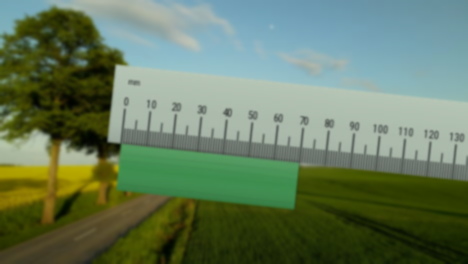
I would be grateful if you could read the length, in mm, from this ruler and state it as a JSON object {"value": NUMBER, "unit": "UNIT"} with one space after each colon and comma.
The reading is {"value": 70, "unit": "mm"}
